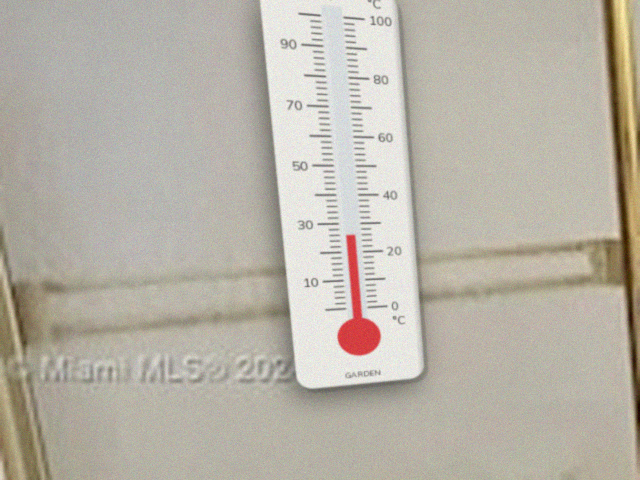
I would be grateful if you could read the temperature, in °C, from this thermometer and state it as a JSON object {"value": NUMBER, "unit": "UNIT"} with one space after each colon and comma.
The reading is {"value": 26, "unit": "°C"}
